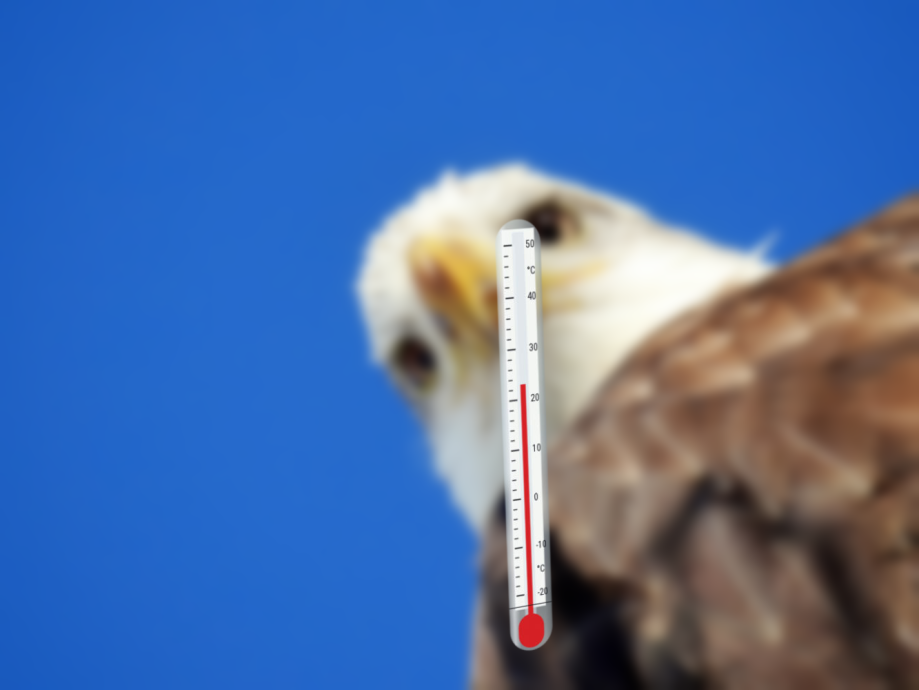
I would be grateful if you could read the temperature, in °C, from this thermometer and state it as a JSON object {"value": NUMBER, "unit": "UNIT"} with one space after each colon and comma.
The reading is {"value": 23, "unit": "°C"}
